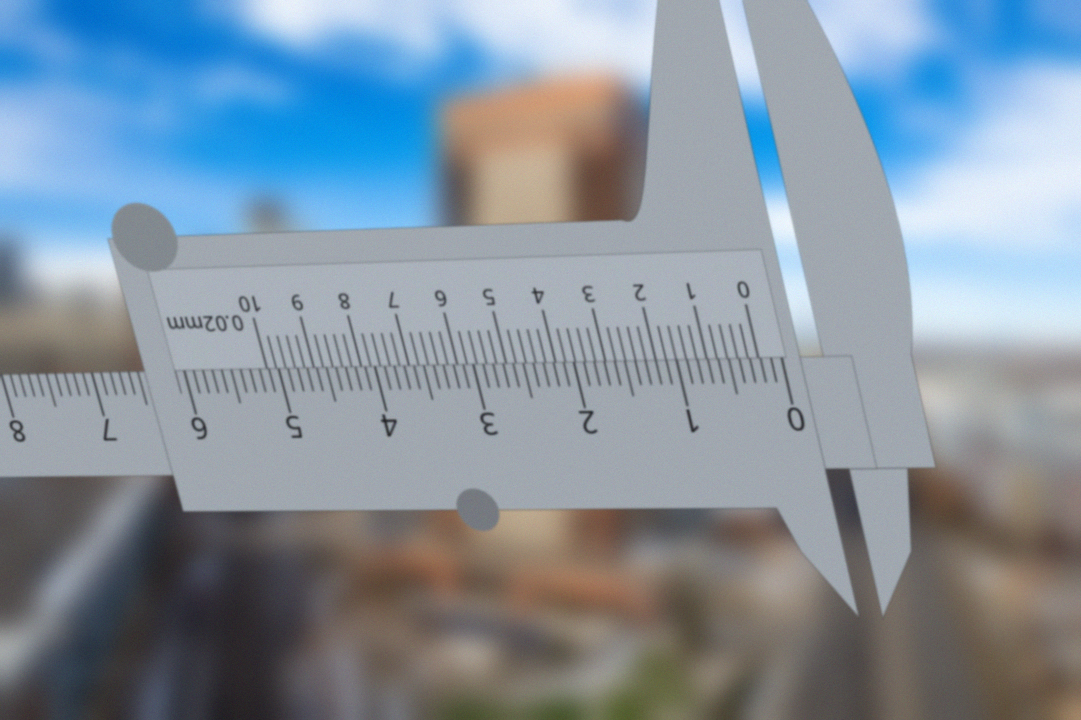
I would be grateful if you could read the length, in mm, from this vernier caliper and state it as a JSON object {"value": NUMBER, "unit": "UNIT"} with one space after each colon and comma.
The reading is {"value": 2.2, "unit": "mm"}
